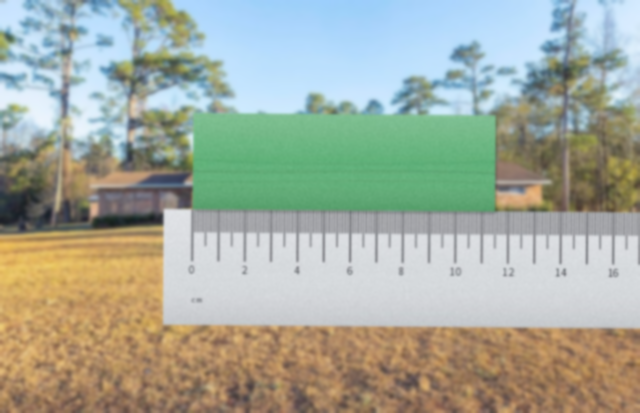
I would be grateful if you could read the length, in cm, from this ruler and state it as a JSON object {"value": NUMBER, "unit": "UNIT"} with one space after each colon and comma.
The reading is {"value": 11.5, "unit": "cm"}
